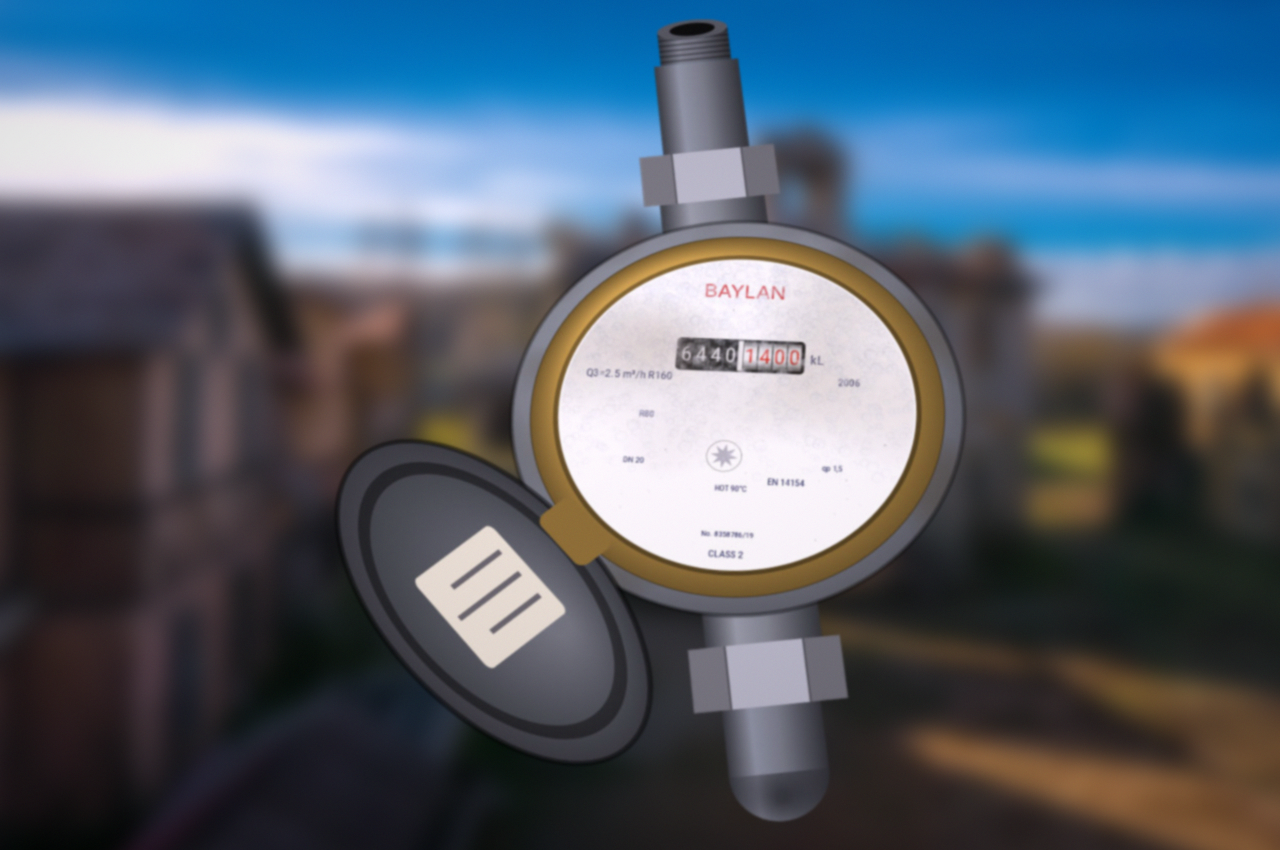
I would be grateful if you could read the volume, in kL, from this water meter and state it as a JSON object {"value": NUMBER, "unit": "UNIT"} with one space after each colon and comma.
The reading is {"value": 6440.1400, "unit": "kL"}
